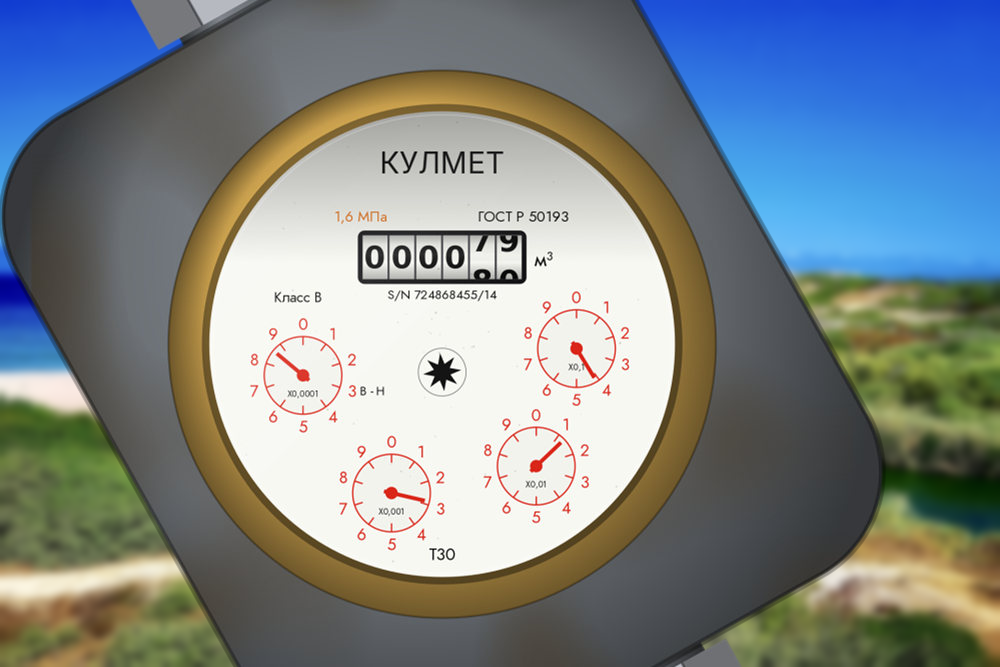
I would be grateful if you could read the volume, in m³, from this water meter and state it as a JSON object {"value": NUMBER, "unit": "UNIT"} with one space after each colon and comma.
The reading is {"value": 79.4128, "unit": "m³"}
